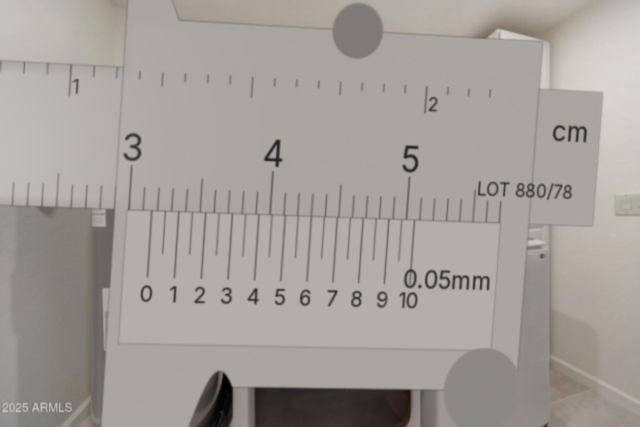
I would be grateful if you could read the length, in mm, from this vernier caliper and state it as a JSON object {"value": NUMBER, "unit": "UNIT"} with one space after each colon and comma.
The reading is {"value": 31.6, "unit": "mm"}
